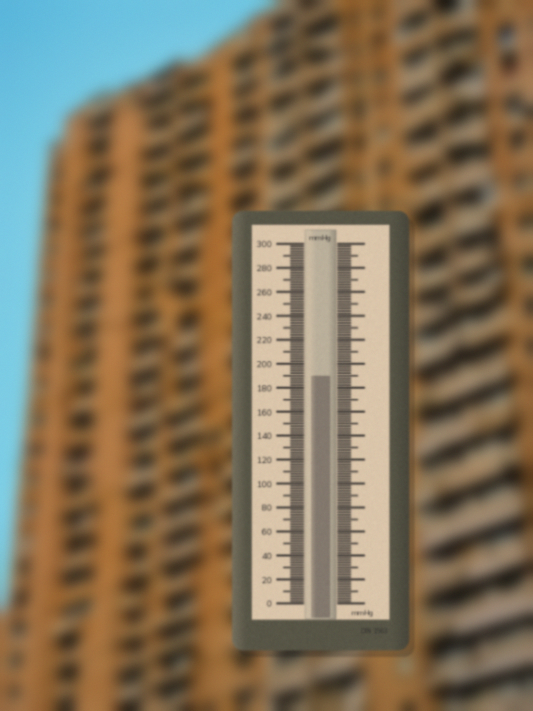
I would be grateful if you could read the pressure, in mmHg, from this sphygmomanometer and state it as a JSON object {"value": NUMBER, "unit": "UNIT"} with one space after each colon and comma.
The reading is {"value": 190, "unit": "mmHg"}
